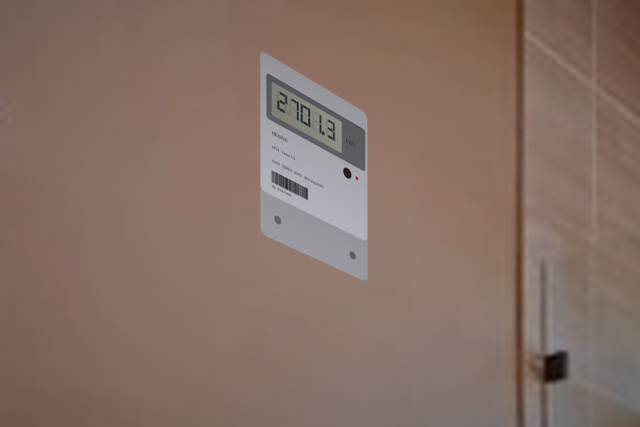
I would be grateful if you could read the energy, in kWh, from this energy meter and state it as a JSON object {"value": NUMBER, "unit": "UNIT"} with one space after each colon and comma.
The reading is {"value": 2701.3, "unit": "kWh"}
